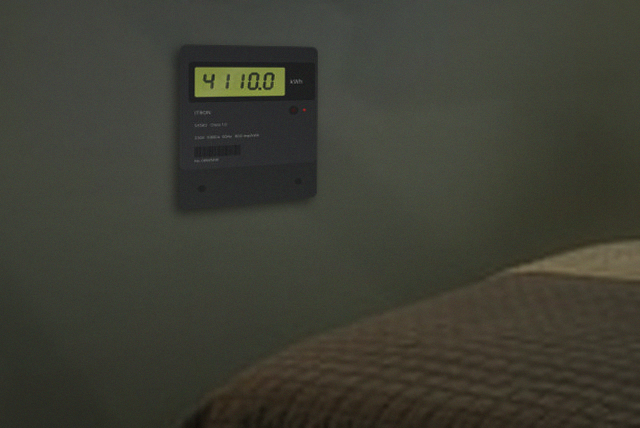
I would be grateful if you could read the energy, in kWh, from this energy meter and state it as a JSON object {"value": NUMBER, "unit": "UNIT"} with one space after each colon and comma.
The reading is {"value": 4110.0, "unit": "kWh"}
